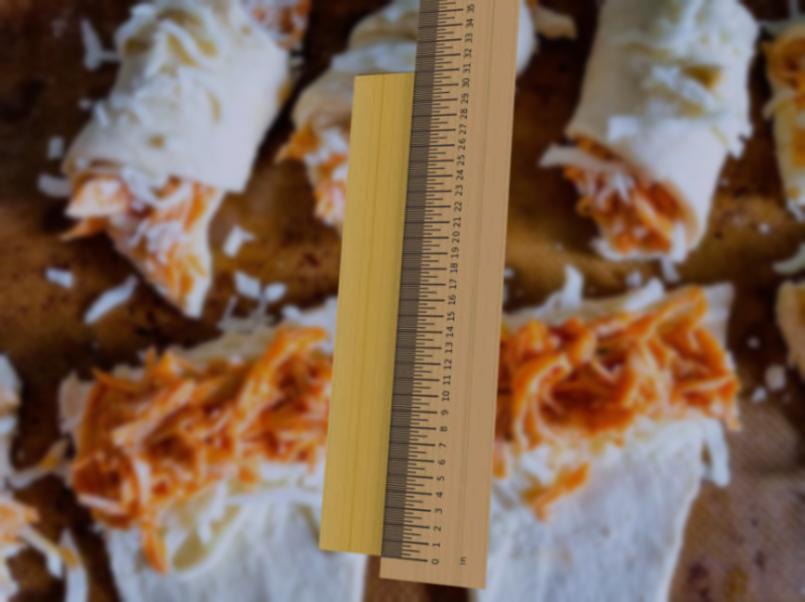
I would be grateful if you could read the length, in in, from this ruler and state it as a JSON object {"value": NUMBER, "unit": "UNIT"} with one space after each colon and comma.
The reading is {"value": 31, "unit": "in"}
